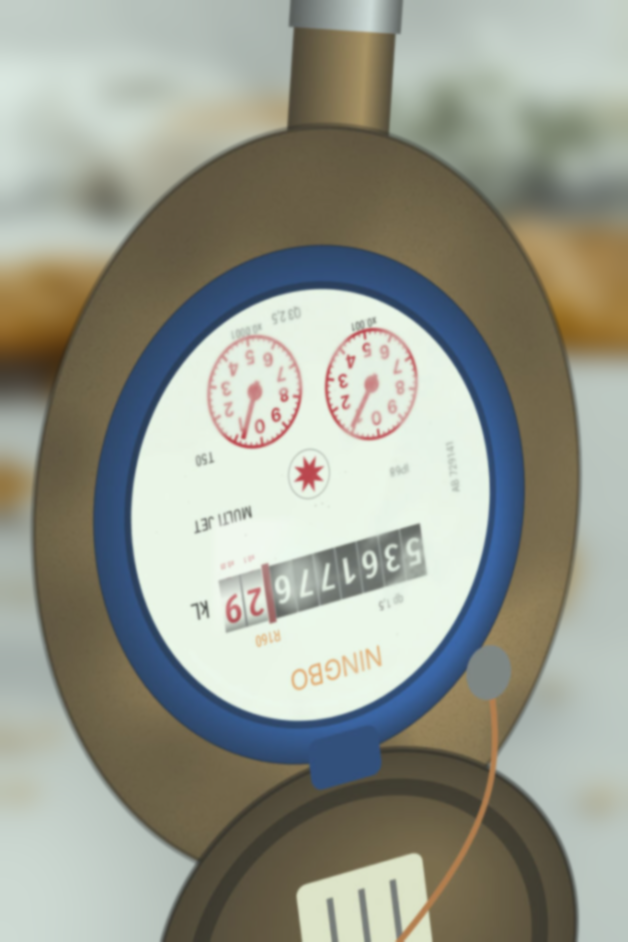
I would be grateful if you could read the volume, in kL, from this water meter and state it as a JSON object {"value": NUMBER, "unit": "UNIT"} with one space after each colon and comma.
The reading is {"value": 5361776.2910, "unit": "kL"}
